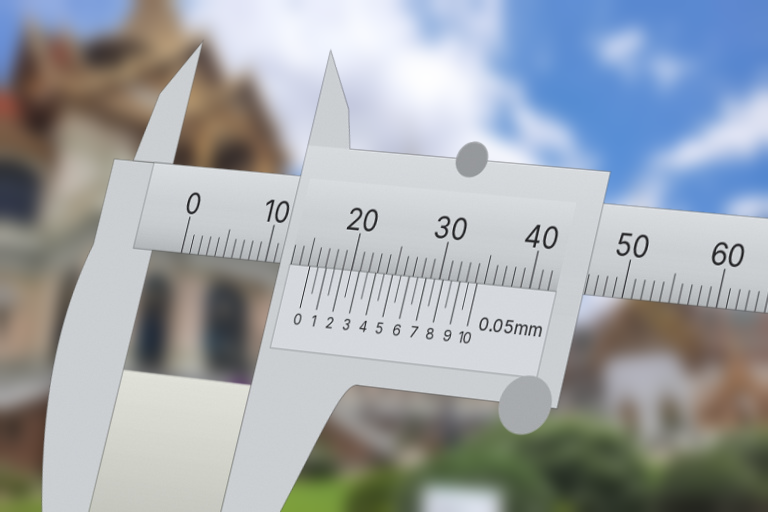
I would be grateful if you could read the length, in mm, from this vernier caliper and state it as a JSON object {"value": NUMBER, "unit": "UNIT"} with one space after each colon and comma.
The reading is {"value": 15.2, "unit": "mm"}
